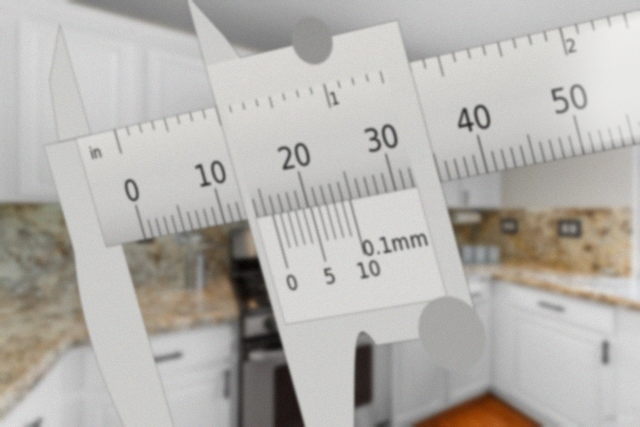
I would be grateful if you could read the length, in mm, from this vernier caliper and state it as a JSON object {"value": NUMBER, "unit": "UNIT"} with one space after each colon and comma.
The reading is {"value": 15.8, "unit": "mm"}
